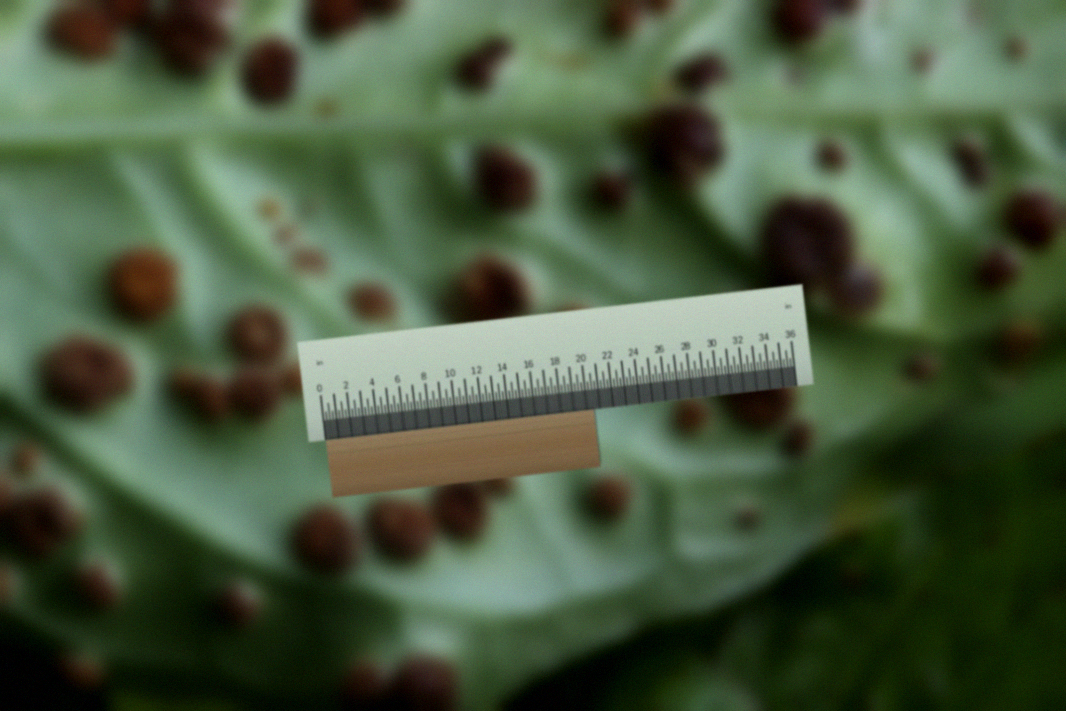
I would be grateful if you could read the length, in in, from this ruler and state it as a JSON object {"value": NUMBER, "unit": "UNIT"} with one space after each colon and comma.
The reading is {"value": 20.5, "unit": "in"}
